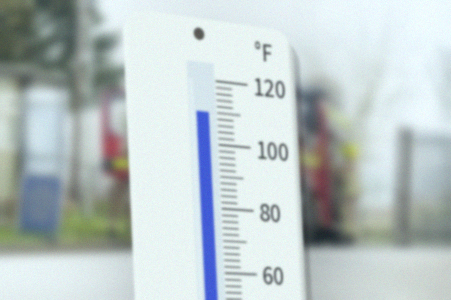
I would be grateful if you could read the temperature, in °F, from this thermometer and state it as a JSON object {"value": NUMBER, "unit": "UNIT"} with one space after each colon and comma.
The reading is {"value": 110, "unit": "°F"}
